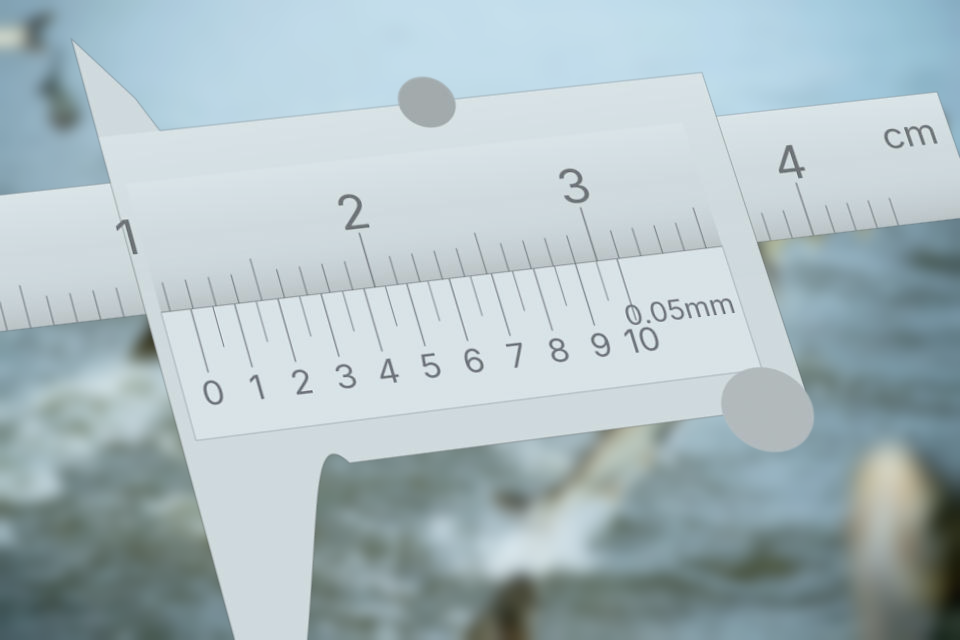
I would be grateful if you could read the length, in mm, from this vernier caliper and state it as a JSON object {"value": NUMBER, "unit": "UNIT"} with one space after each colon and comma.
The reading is {"value": 11.9, "unit": "mm"}
